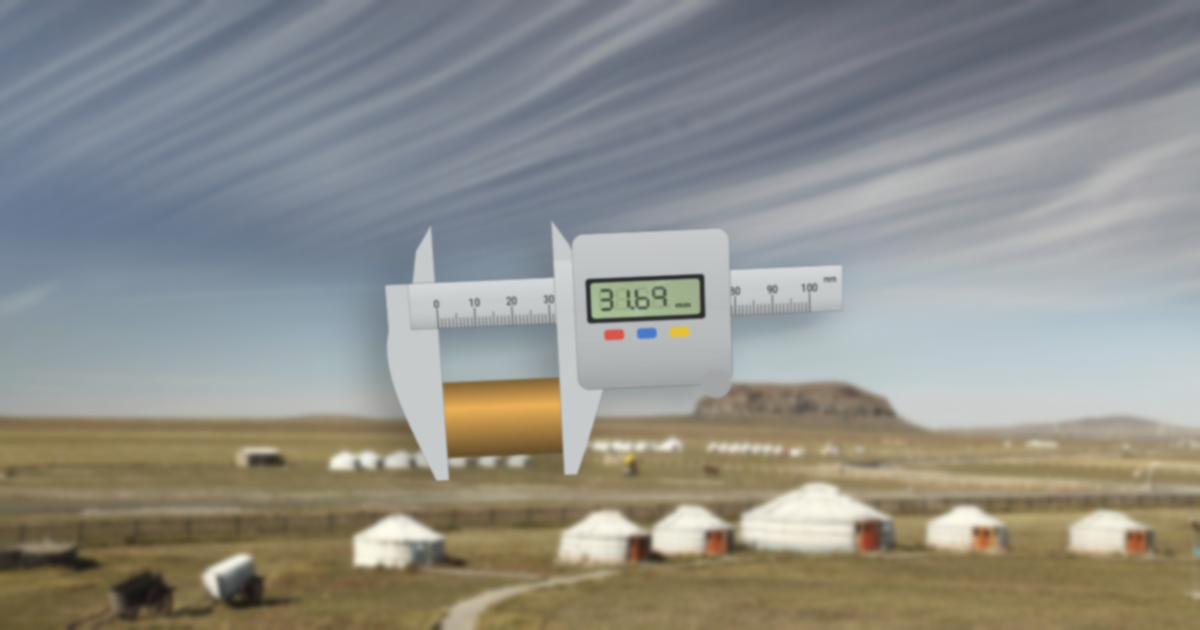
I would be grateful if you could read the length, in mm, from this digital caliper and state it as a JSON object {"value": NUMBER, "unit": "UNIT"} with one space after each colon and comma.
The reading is {"value": 31.69, "unit": "mm"}
